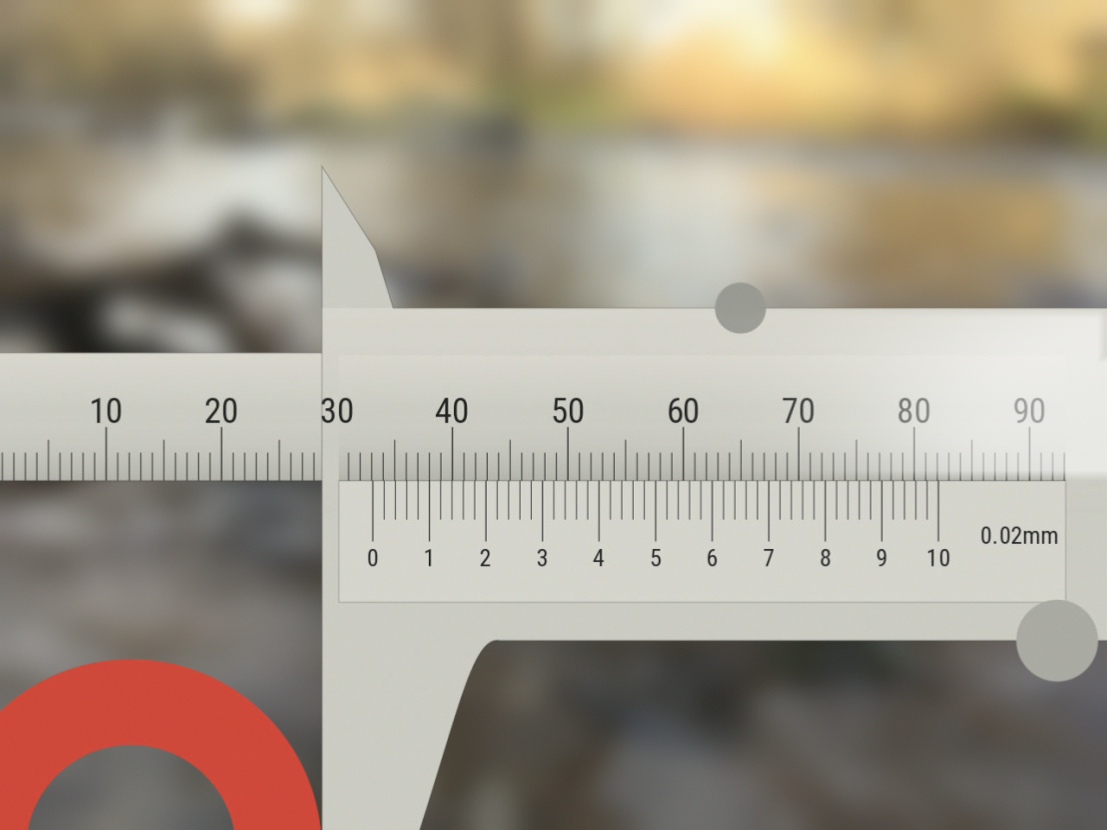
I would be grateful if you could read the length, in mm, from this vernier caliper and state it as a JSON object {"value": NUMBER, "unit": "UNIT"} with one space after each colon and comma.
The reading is {"value": 33.1, "unit": "mm"}
